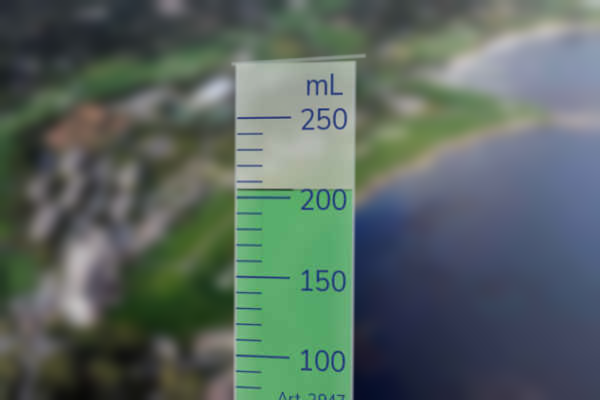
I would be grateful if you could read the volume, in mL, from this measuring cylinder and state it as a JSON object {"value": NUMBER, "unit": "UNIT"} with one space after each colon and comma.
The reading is {"value": 205, "unit": "mL"}
